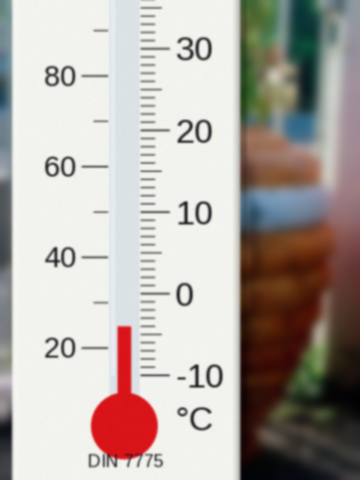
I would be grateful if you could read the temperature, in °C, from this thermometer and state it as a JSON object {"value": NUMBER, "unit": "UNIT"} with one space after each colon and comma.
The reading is {"value": -4, "unit": "°C"}
